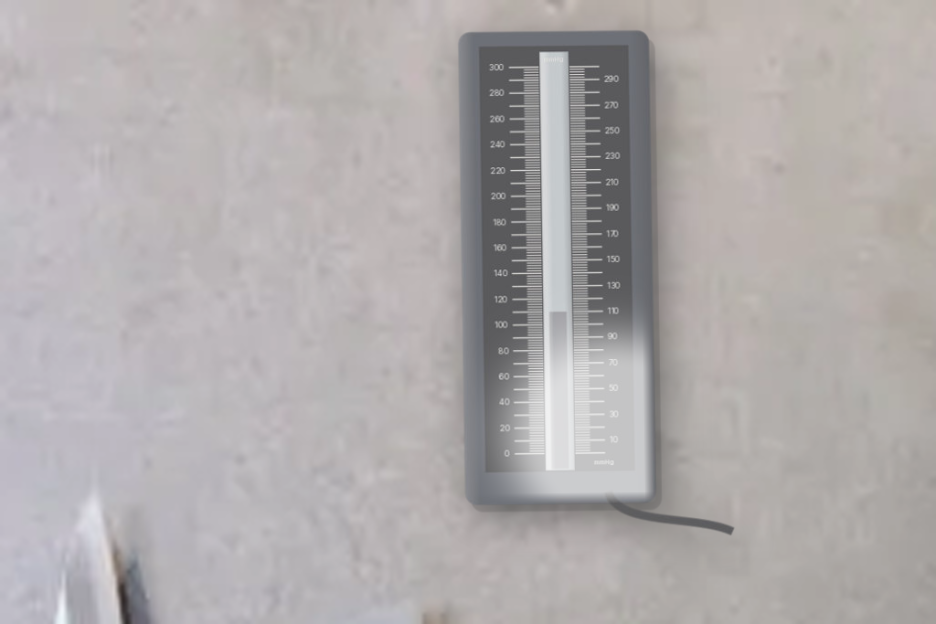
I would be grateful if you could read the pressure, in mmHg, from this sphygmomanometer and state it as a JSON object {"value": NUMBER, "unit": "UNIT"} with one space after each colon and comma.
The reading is {"value": 110, "unit": "mmHg"}
